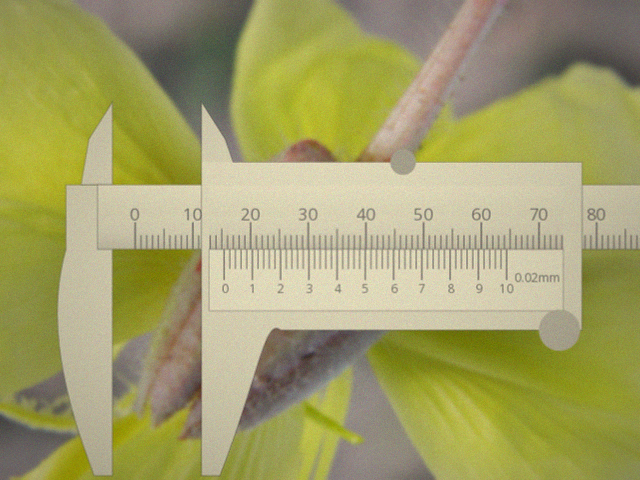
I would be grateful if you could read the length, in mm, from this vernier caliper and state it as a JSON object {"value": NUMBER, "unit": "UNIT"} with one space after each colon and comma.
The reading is {"value": 15.4, "unit": "mm"}
